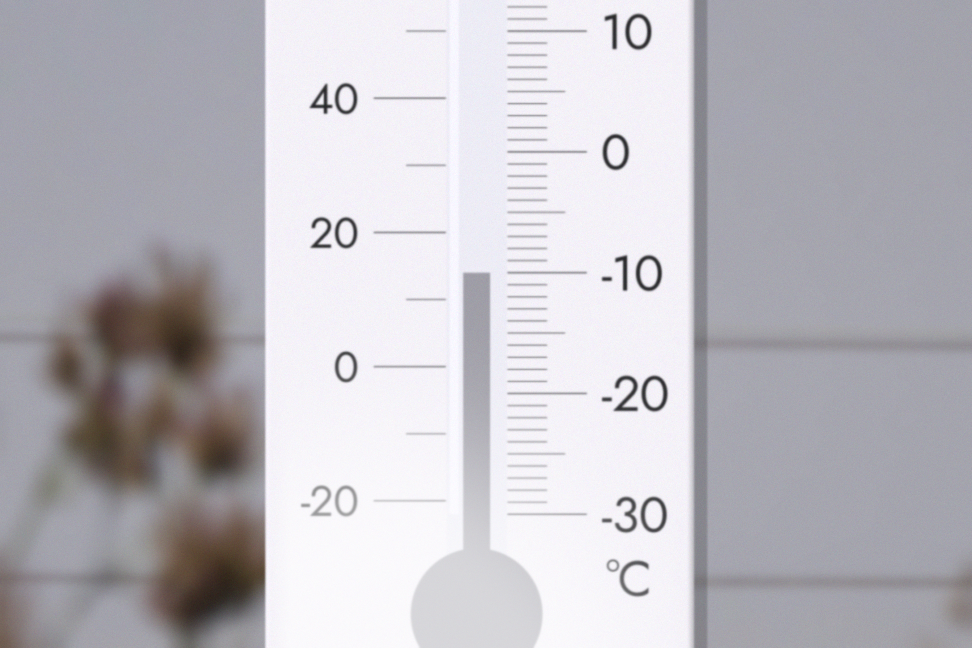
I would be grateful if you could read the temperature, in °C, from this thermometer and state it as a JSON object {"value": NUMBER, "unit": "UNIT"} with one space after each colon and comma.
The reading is {"value": -10, "unit": "°C"}
